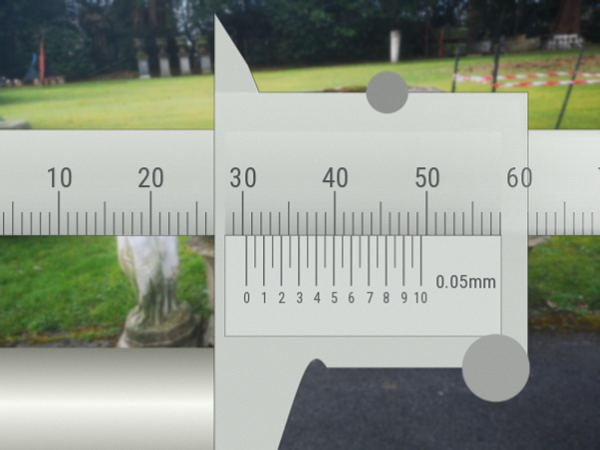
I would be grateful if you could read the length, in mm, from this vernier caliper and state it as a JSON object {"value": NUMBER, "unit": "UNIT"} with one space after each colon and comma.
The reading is {"value": 30.4, "unit": "mm"}
